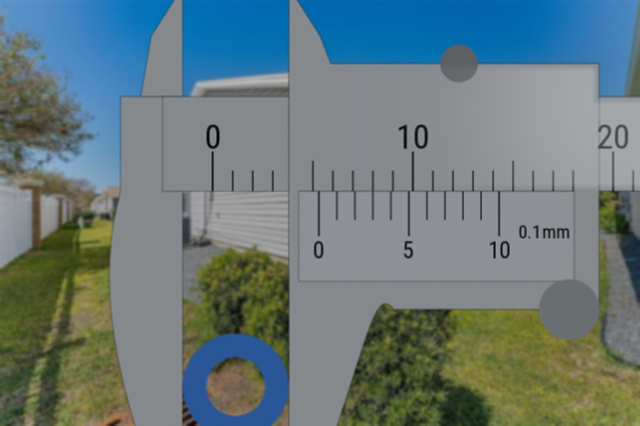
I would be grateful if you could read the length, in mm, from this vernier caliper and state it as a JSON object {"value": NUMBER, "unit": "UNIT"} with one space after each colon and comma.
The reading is {"value": 5.3, "unit": "mm"}
